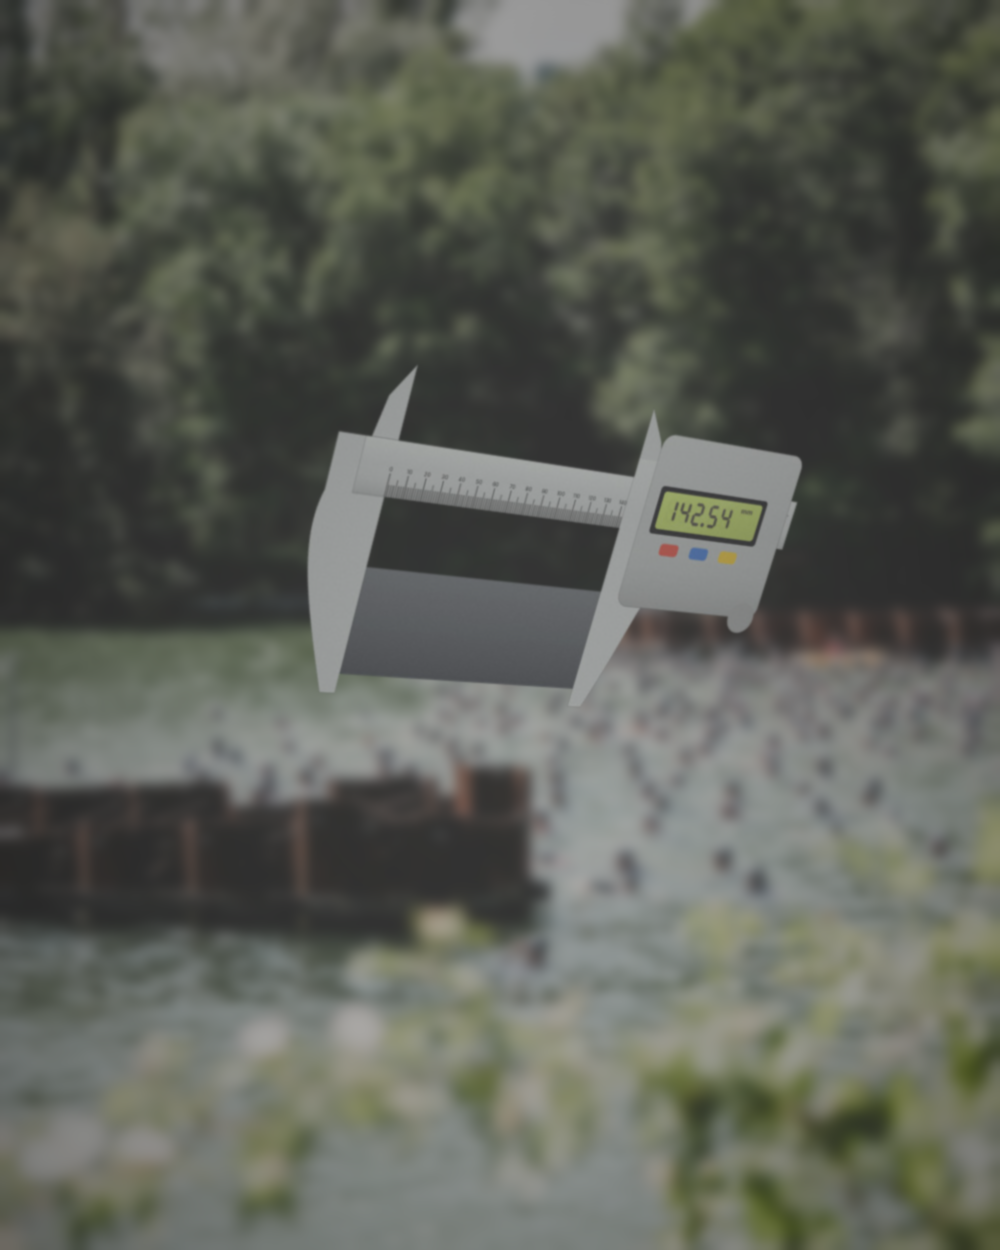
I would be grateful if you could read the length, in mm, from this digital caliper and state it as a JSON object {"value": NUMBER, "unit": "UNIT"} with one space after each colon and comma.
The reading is {"value": 142.54, "unit": "mm"}
